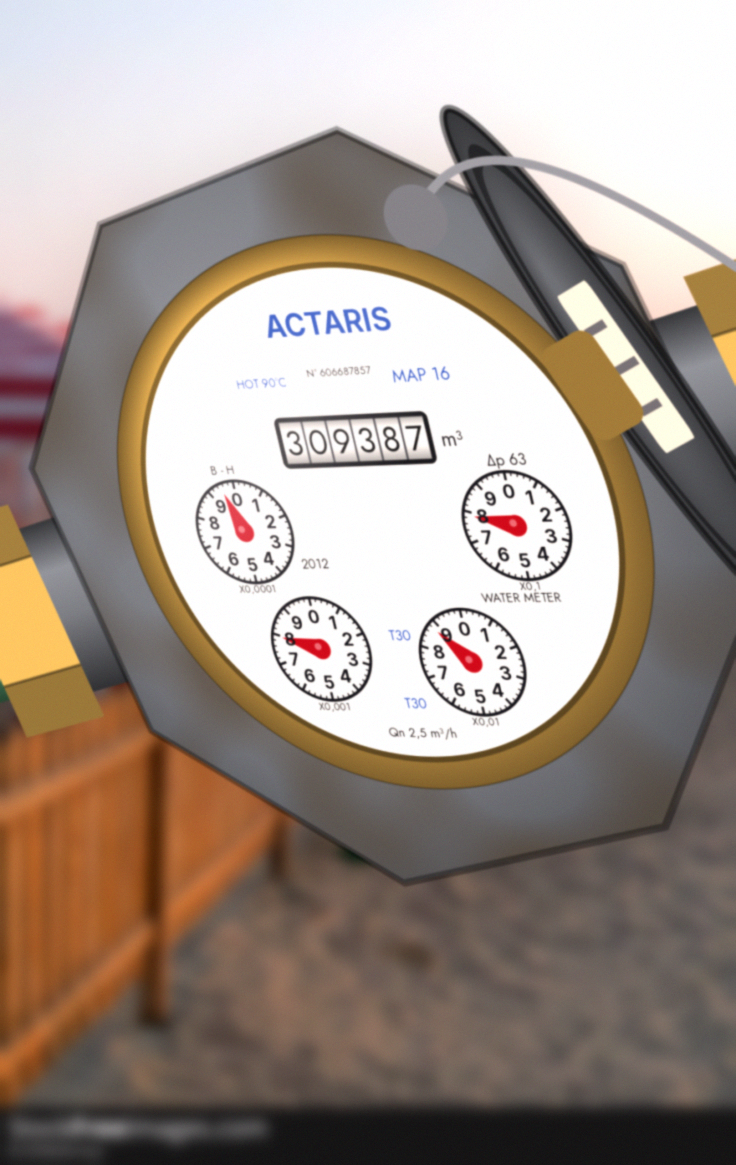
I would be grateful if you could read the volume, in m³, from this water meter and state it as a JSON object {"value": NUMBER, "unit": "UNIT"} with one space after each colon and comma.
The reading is {"value": 309387.7879, "unit": "m³"}
